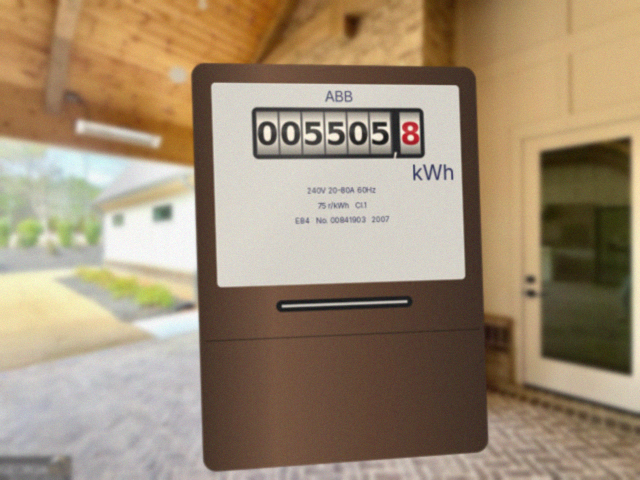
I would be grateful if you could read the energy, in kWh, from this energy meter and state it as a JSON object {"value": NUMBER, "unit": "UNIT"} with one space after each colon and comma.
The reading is {"value": 5505.8, "unit": "kWh"}
